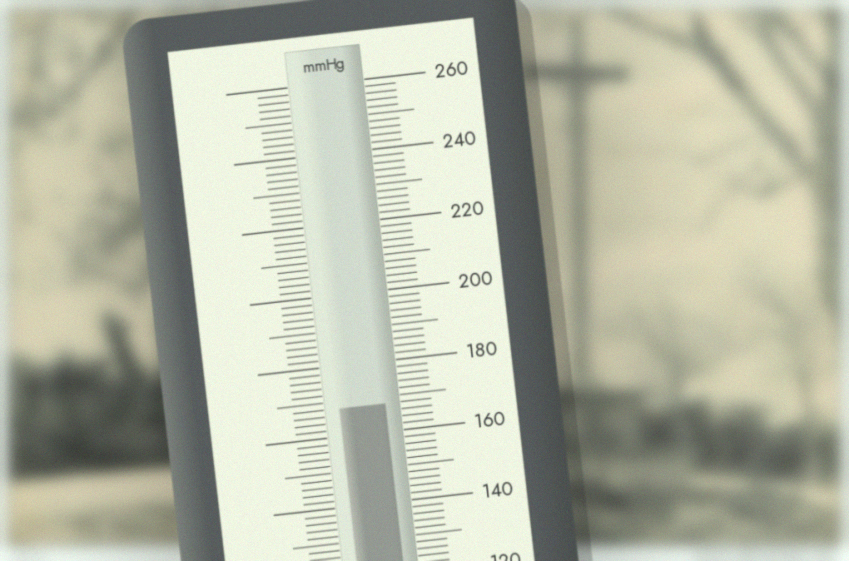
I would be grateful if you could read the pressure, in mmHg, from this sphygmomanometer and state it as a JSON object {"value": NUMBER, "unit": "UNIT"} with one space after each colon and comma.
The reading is {"value": 168, "unit": "mmHg"}
